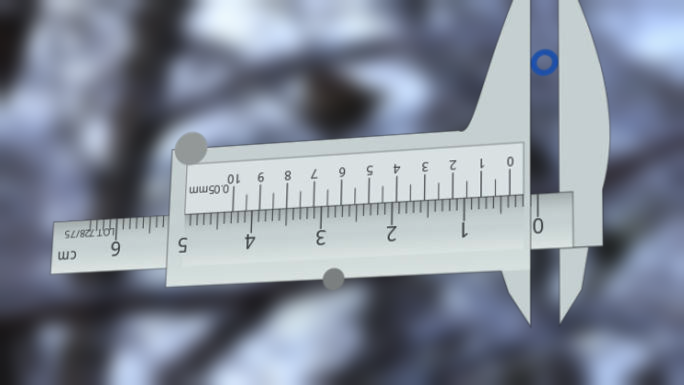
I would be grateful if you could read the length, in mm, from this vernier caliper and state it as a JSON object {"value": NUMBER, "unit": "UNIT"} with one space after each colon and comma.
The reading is {"value": 3.8, "unit": "mm"}
